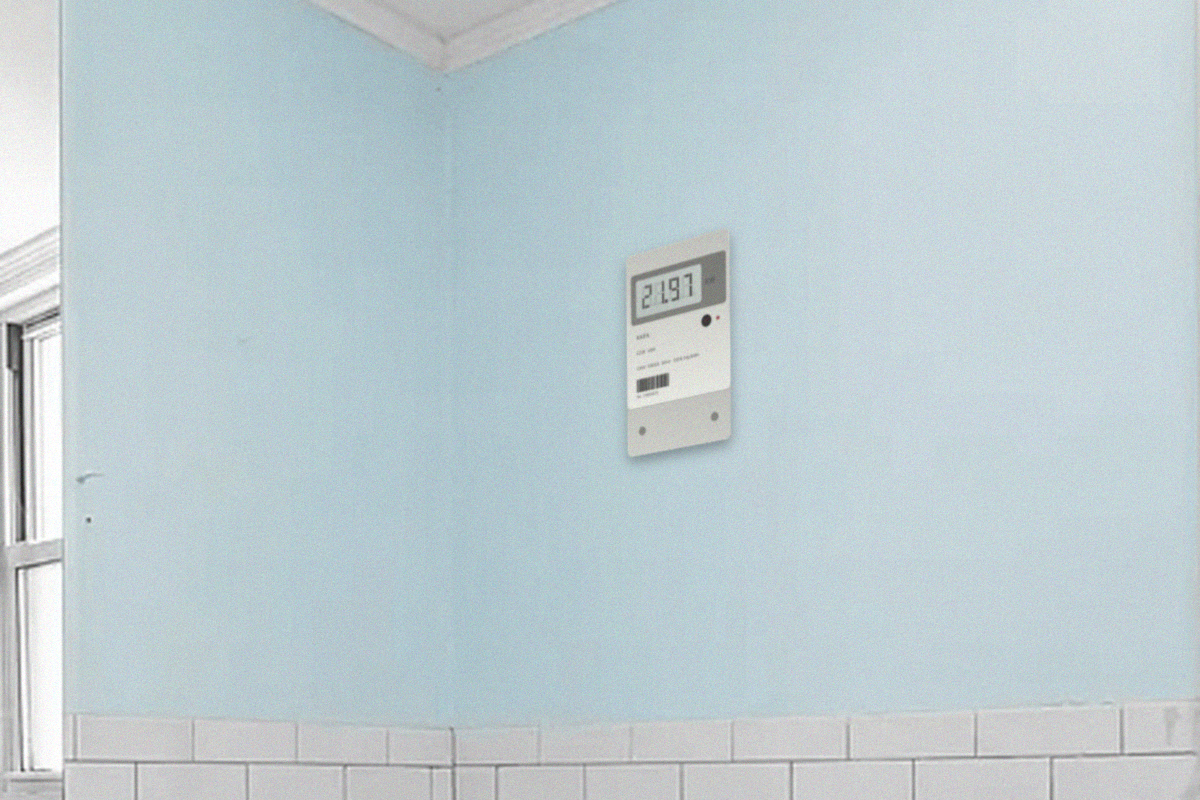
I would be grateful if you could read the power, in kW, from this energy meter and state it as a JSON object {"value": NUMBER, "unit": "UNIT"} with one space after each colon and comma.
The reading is {"value": 21.97, "unit": "kW"}
